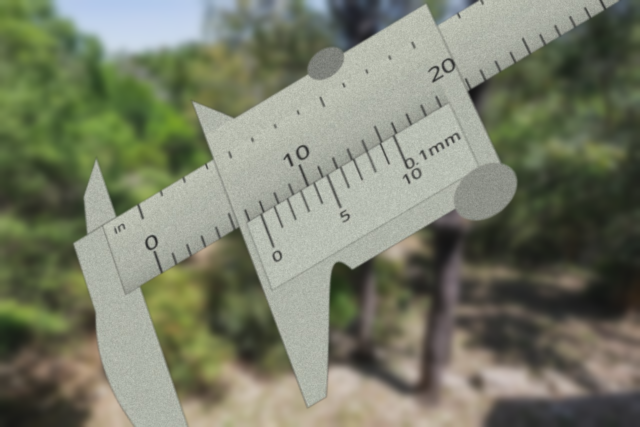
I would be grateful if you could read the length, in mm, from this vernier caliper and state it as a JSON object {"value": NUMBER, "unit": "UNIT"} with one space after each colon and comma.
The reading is {"value": 6.8, "unit": "mm"}
